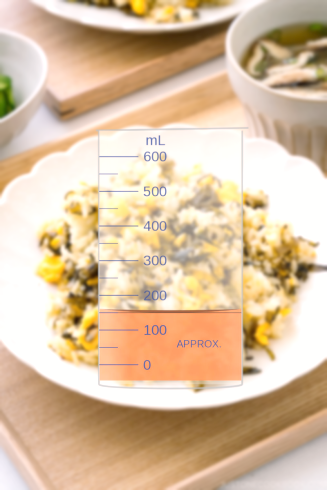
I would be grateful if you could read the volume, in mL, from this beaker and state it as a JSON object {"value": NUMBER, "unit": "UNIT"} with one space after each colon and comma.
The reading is {"value": 150, "unit": "mL"}
